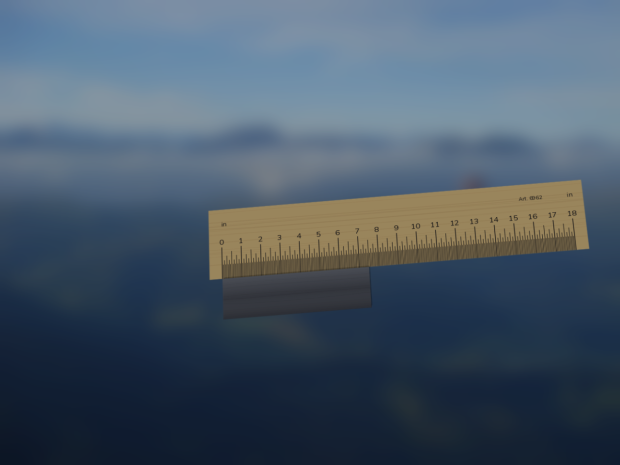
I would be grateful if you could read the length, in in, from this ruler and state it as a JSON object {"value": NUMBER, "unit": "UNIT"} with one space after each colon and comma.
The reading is {"value": 7.5, "unit": "in"}
